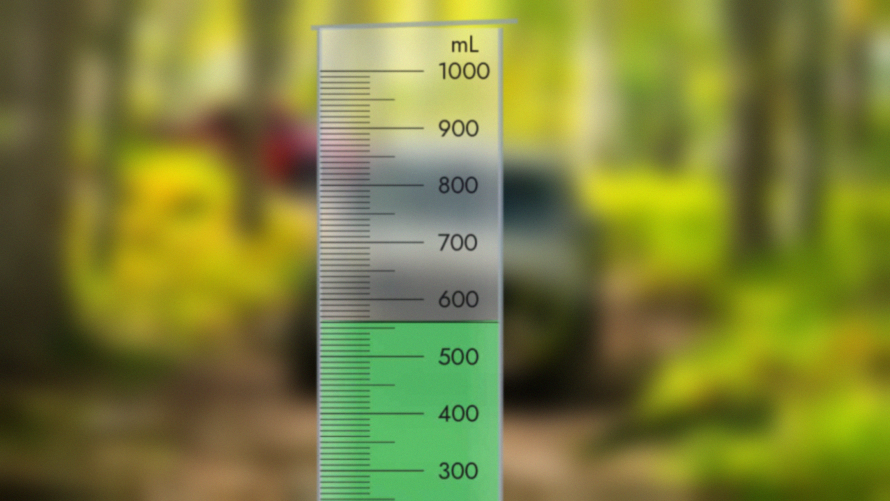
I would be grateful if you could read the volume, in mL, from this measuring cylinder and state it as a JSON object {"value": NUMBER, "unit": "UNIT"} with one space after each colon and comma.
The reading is {"value": 560, "unit": "mL"}
